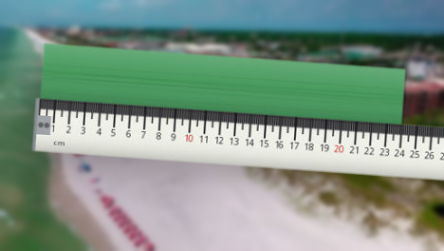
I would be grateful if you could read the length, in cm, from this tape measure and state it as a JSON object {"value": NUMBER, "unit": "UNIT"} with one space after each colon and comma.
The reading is {"value": 24, "unit": "cm"}
